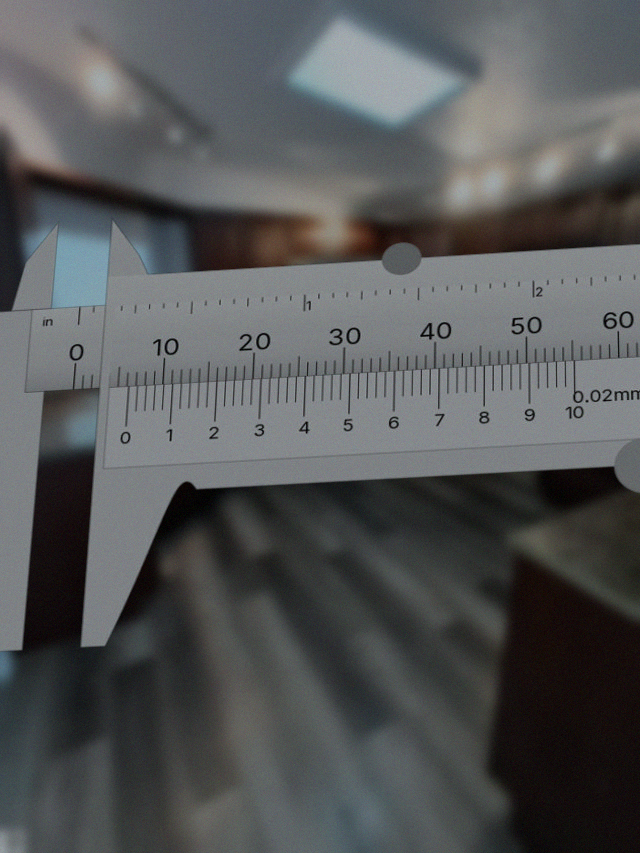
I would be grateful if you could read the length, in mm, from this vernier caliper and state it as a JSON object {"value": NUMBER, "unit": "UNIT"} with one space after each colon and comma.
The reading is {"value": 6.2, "unit": "mm"}
